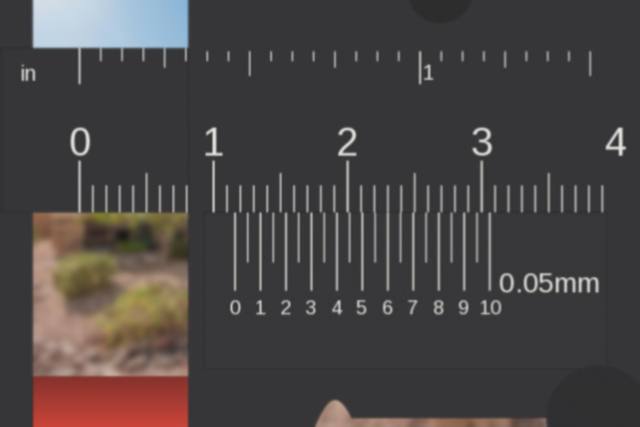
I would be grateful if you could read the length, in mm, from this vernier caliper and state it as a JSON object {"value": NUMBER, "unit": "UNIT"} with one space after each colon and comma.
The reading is {"value": 11.6, "unit": "mm"}
